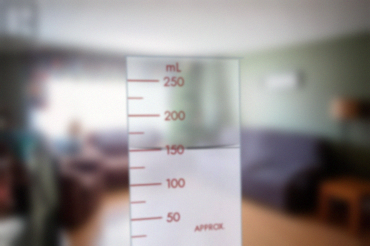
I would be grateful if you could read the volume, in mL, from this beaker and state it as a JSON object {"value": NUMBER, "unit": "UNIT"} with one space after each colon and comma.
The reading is {"value": 150, "unit": "mL"}
